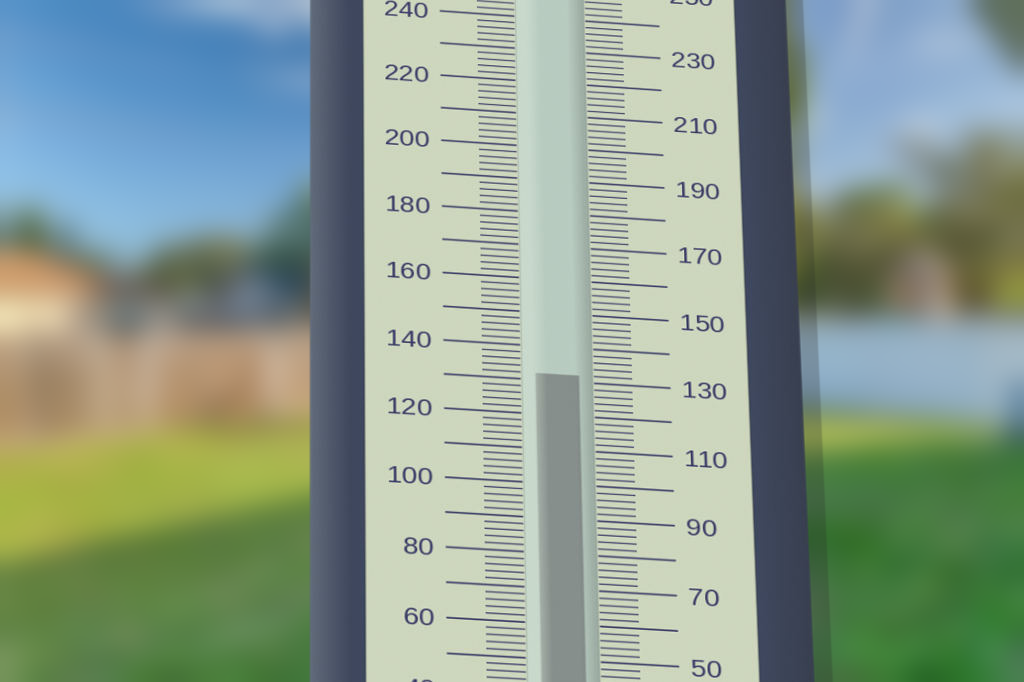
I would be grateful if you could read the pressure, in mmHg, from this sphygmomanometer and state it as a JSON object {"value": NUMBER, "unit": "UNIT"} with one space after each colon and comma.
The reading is {"value": 132, "unit": "mmHg"}
